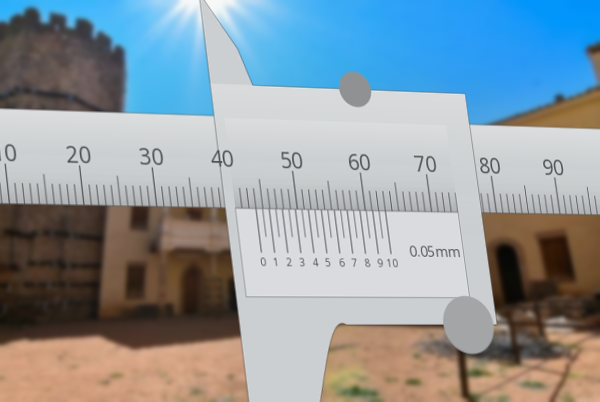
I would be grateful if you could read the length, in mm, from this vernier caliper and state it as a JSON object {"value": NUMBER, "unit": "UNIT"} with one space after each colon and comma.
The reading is {"value": 44.0, "unit": "mm"}
